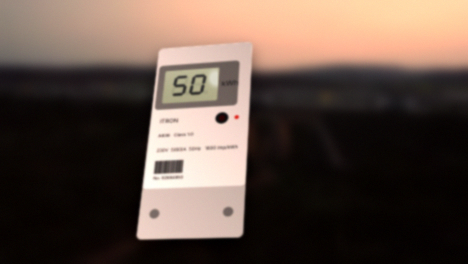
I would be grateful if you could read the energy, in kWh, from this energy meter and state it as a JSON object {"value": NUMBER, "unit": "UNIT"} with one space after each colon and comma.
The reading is {"value": 50, "unit": "kWh"}
